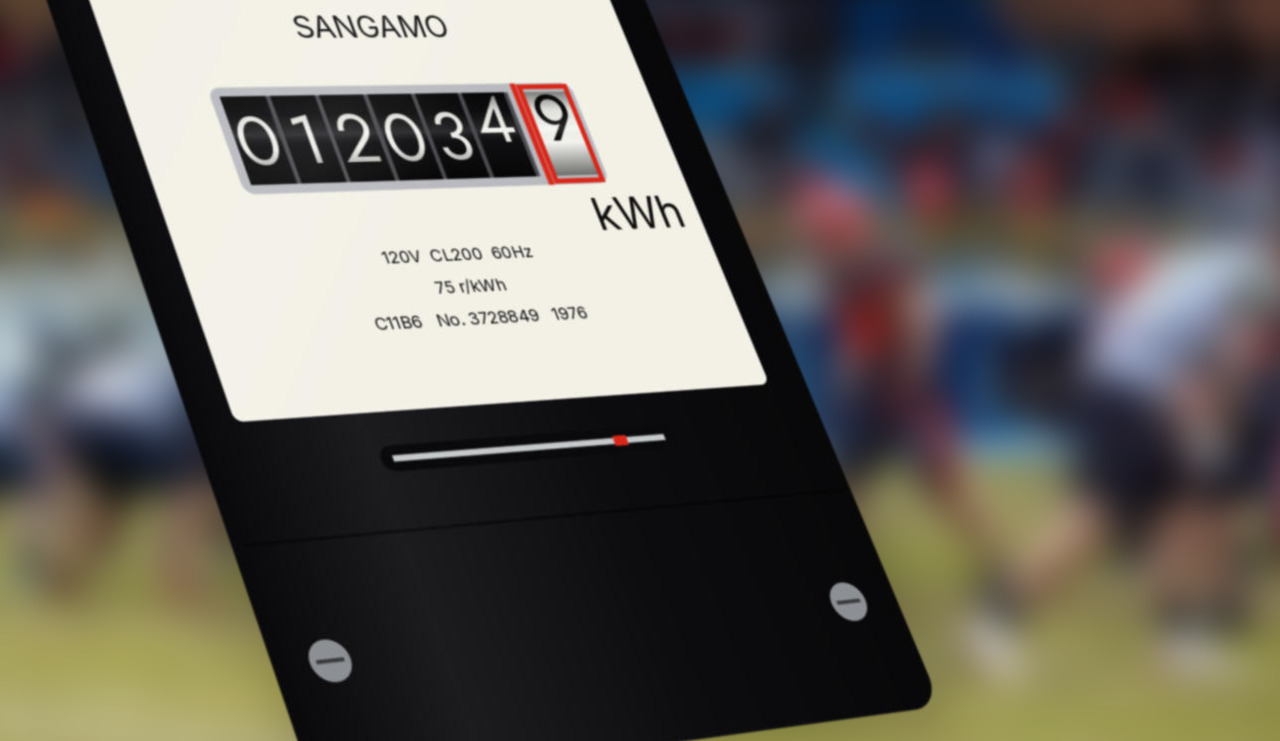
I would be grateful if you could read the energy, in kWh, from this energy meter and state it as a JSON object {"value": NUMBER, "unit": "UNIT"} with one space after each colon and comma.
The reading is {"value": 12034.9, "unit": "kWh"}
